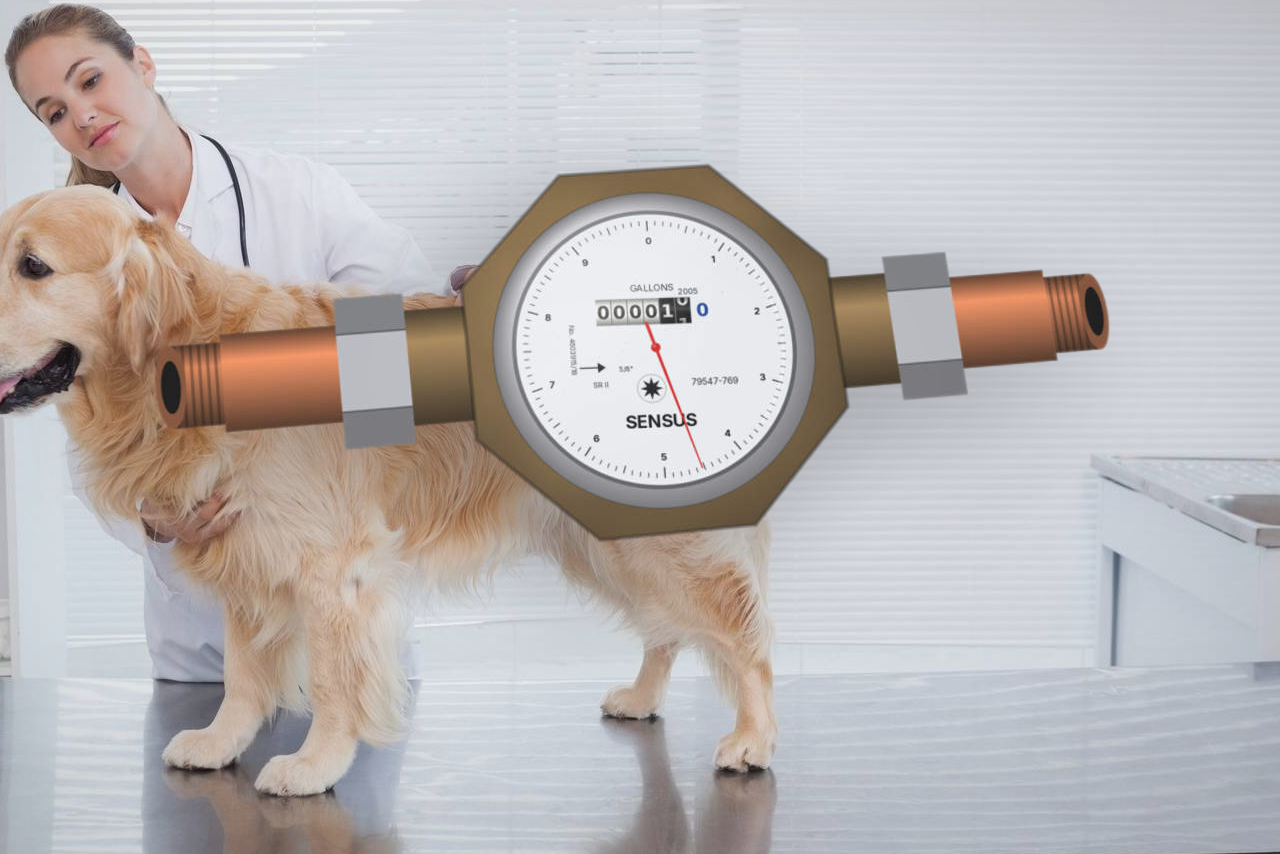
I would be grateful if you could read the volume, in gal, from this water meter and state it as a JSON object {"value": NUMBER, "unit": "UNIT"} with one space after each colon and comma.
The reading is {"value": 104.5, "unit": "gal"}
